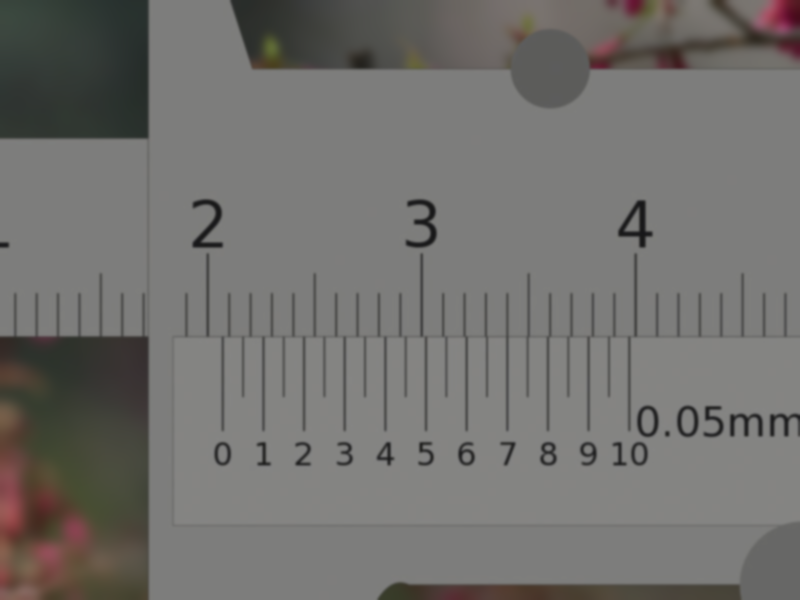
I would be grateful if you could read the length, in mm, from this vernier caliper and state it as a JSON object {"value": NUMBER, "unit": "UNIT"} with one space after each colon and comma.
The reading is {"value": 20.7, "unit": "mm"}
